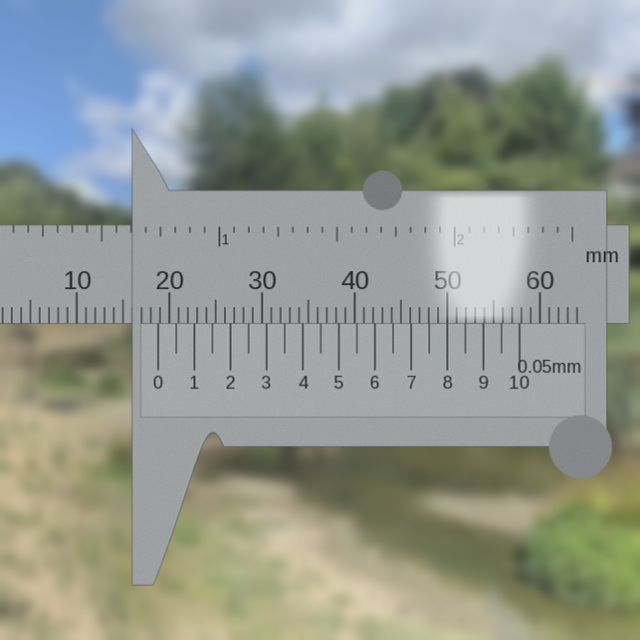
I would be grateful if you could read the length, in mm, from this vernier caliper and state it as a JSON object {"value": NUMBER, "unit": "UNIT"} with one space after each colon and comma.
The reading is {"value": 18.8, "unit": "mm"}
